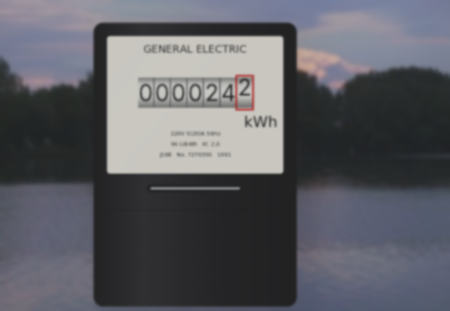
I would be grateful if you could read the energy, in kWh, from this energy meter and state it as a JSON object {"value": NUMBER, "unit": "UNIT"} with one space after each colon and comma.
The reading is {"value": 24.2, "unit": "kWh"}
